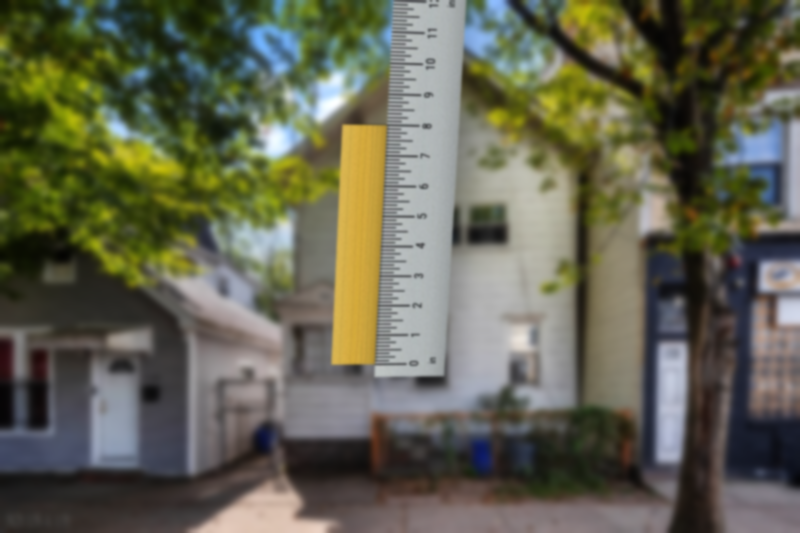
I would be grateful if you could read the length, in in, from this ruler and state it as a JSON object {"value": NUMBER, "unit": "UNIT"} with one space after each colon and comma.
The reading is {"value": 8, "unit": "in"}
